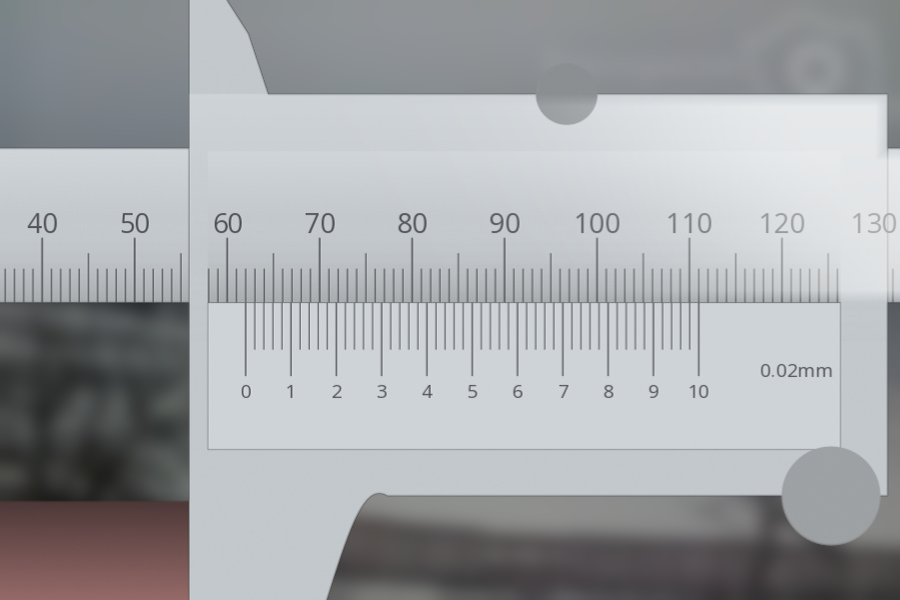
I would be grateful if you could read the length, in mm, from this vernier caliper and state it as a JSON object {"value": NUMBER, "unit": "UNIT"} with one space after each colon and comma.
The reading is {"value": 62.0, "unit": "mm"}
